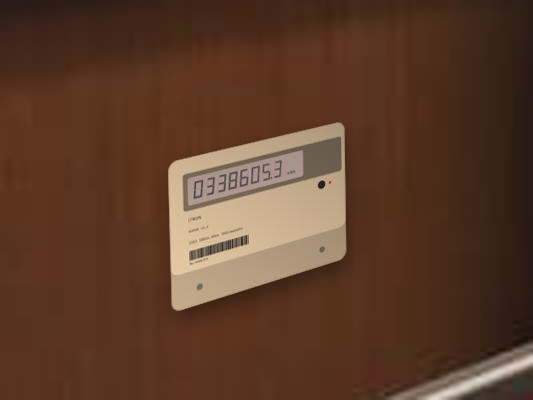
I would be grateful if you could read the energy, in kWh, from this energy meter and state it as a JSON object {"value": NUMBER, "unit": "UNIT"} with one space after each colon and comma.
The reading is {"value": 338605.3, "unit": "kWh"}
